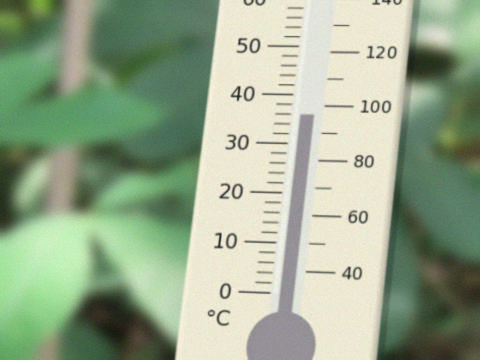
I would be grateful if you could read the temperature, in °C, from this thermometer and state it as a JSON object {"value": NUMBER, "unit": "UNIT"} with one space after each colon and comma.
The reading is {"value": 36, "unit": "°C"}
